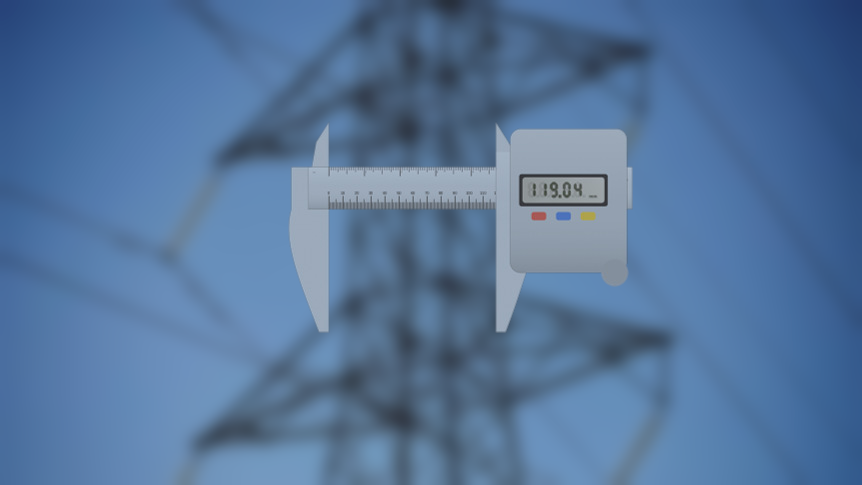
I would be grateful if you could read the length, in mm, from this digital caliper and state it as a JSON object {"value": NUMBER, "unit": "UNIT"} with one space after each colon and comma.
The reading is {"value": 119.04, "unit": "mm"}
